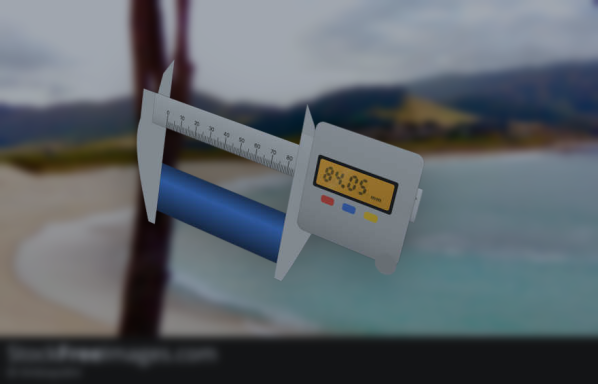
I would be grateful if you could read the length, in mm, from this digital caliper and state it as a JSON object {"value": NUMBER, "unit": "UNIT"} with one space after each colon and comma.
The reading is {"value": 84.05, "unit": "mm"}
